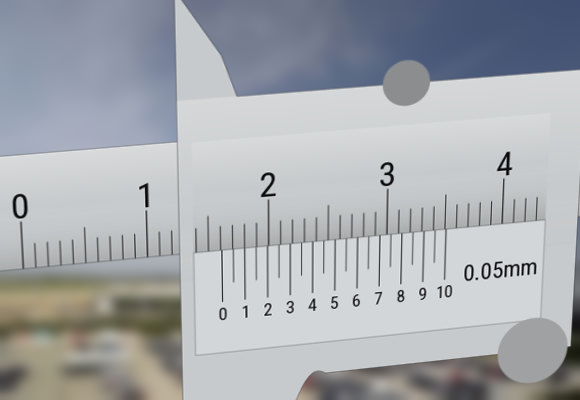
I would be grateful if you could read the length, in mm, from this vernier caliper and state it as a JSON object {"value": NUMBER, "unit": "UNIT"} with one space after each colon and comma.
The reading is {"value": 16.1, "unit": "mm"}
